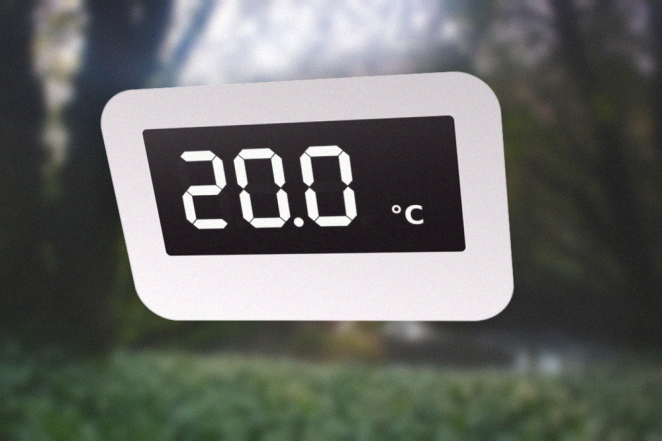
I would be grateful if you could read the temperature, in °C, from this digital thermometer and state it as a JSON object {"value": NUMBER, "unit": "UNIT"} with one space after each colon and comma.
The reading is {"value": 20.0, "unit": "°C"}
